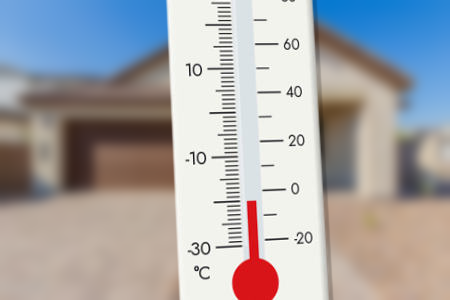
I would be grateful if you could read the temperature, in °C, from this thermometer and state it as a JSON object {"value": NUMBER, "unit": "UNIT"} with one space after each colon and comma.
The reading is {"value": -20, "unit": "°C"}
